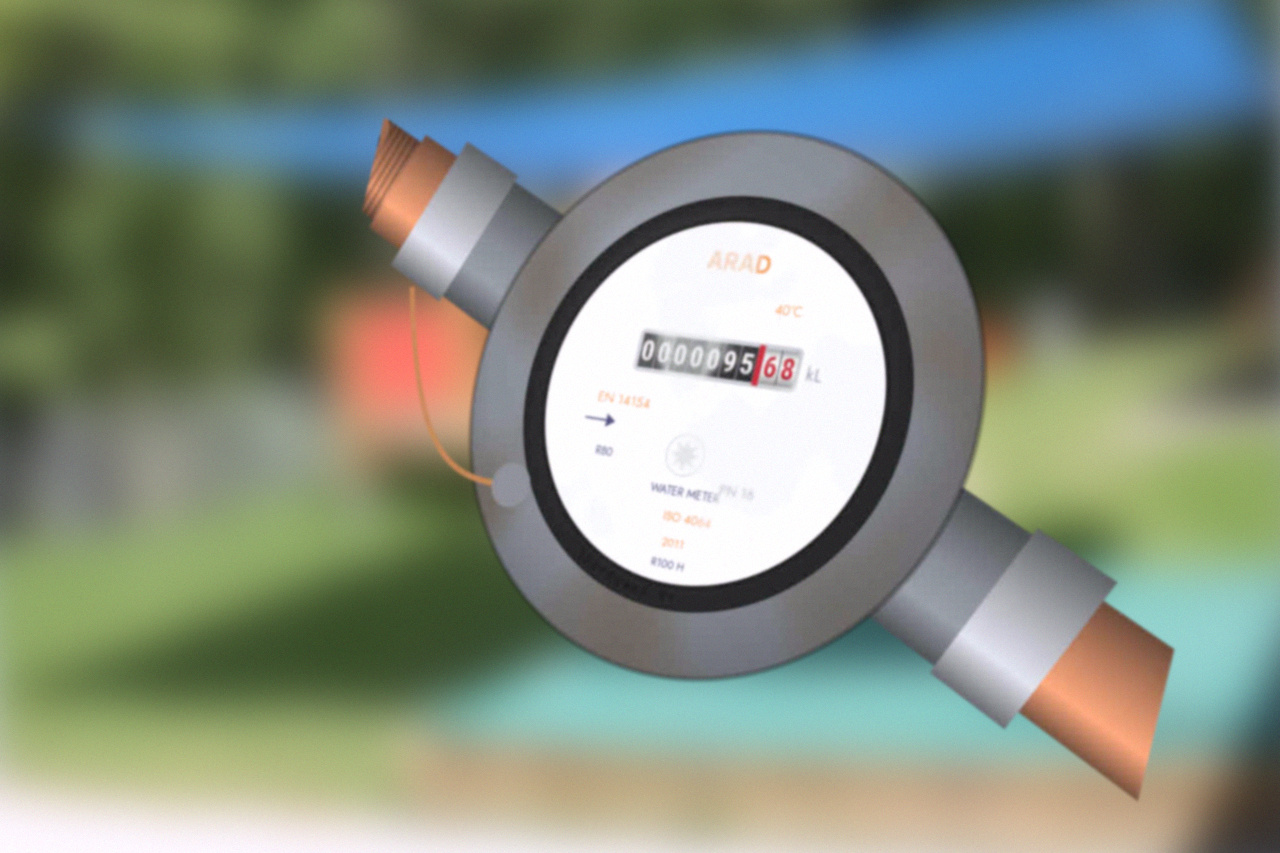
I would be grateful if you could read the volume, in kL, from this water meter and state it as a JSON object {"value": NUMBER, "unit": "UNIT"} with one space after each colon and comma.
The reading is {"value": 95.68, "unit": "kL"}
